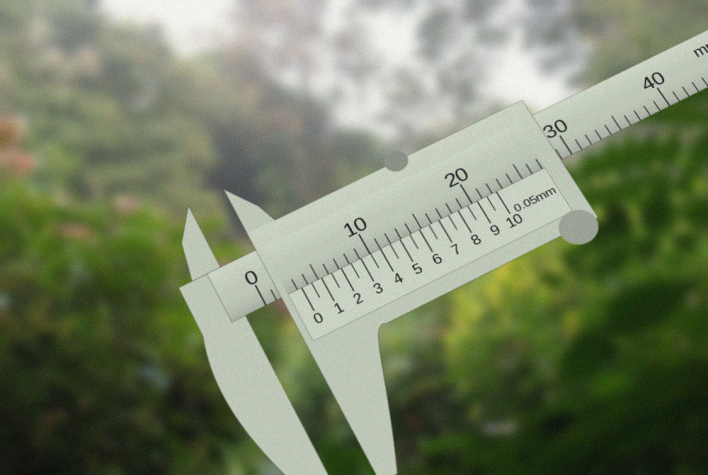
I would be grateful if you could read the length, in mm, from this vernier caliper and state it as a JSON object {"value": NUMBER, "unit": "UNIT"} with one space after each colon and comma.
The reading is {"value": 3.4, "unit": "mm"}
